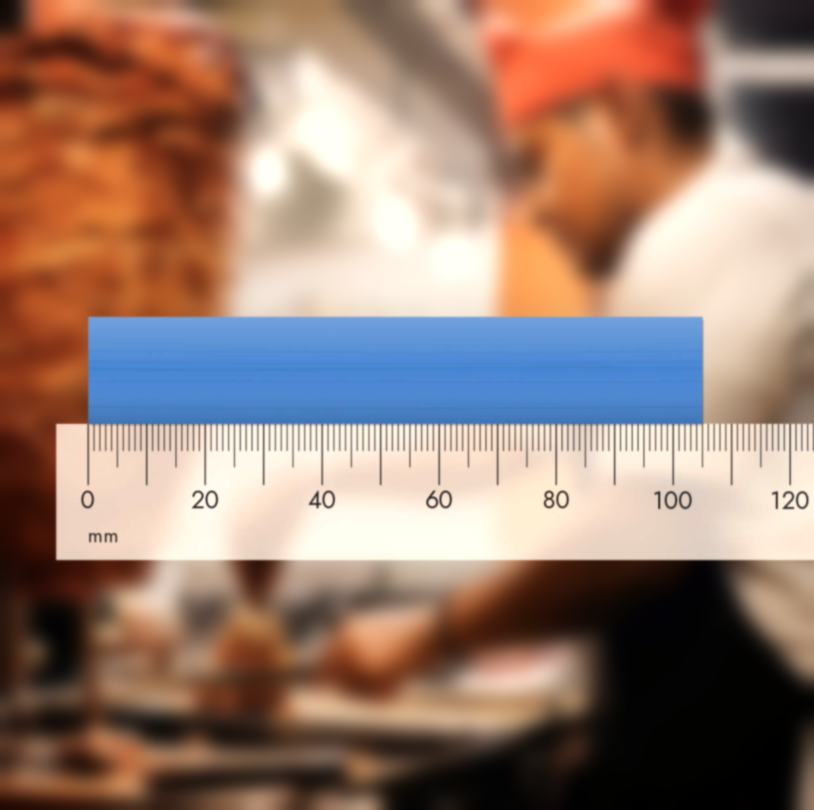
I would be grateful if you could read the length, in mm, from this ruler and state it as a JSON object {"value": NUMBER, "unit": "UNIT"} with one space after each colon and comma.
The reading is {"value": 105, "unit": "mm"}
